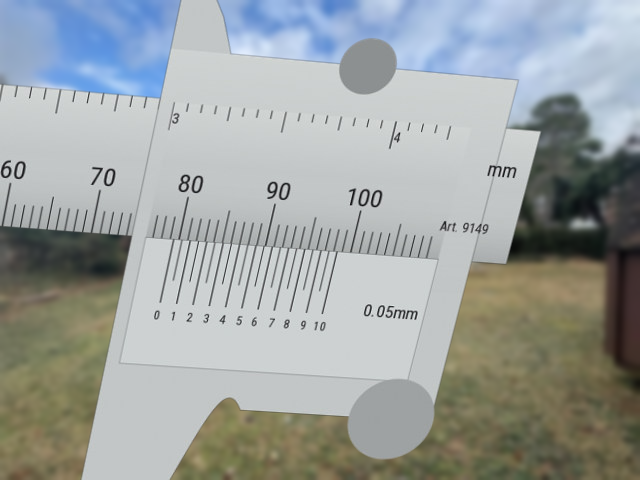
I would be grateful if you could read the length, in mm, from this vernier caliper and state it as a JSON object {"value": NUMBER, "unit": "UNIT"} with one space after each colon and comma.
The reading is {"value": 79.4, "unit": "mm"}
